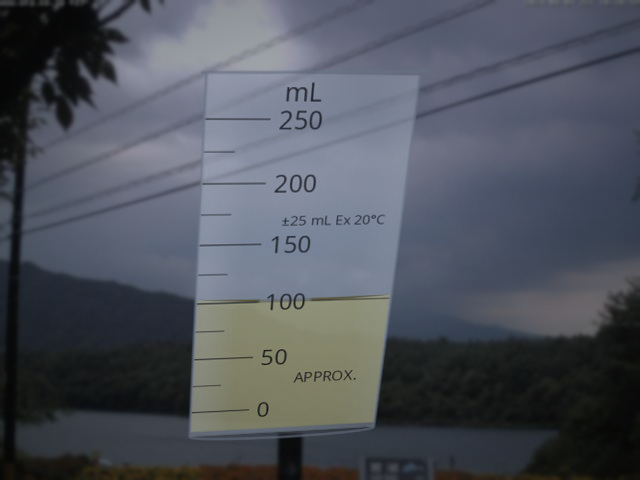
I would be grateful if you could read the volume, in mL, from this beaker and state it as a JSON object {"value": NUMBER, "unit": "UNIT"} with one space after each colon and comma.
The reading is {"value": 100, "unit": "mL"}
